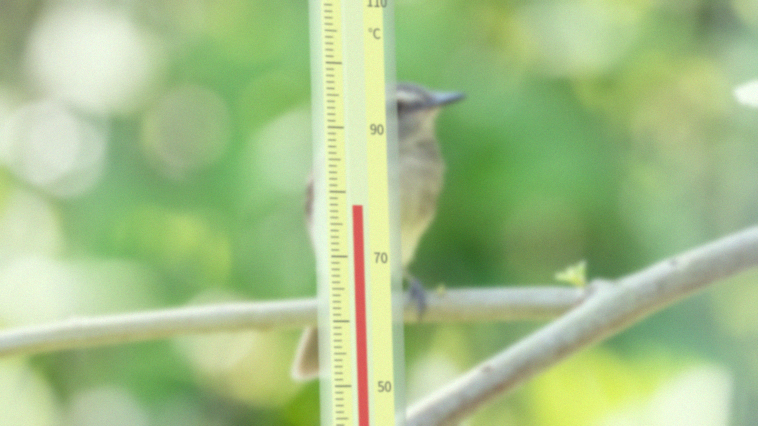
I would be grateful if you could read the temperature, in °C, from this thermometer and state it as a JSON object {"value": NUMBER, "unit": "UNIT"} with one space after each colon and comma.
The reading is {"value": 78, "unit": "°C"}
